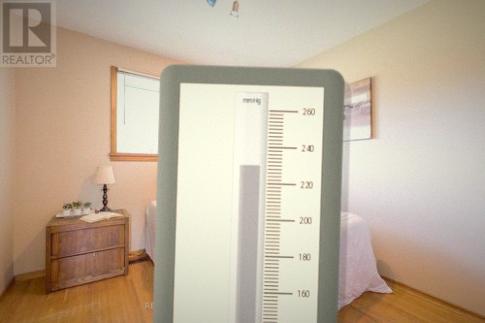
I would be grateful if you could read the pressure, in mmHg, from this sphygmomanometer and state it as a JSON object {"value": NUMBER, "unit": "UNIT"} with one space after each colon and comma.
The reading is {"value": 230, "unit": "mmHg"}
